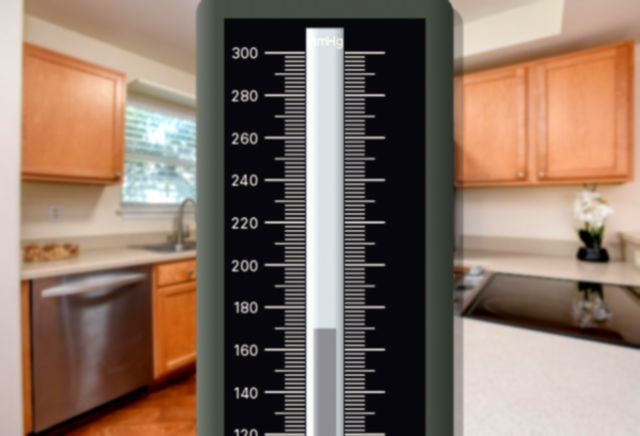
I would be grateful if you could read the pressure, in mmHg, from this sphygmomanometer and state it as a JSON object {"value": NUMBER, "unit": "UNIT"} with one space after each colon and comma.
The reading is {"value": 170, "unit": "mmHg"}
